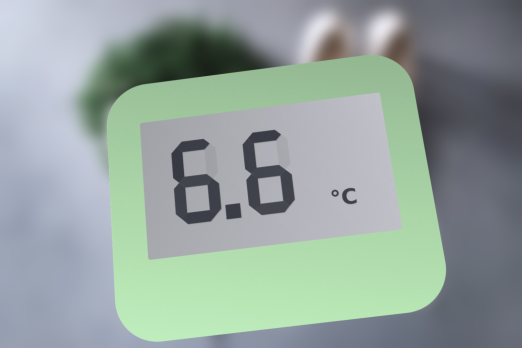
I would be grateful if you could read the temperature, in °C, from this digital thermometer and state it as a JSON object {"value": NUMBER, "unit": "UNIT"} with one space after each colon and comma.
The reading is {"value": 6.6, "unit": "°C"}
